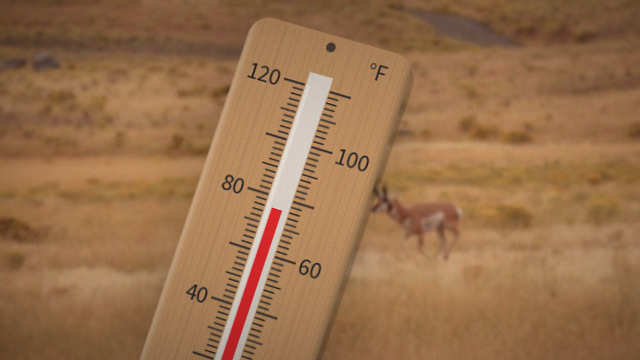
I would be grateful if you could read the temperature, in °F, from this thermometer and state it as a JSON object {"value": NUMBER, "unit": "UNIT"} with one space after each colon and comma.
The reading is {"value": 76, "unit": "°F"}
